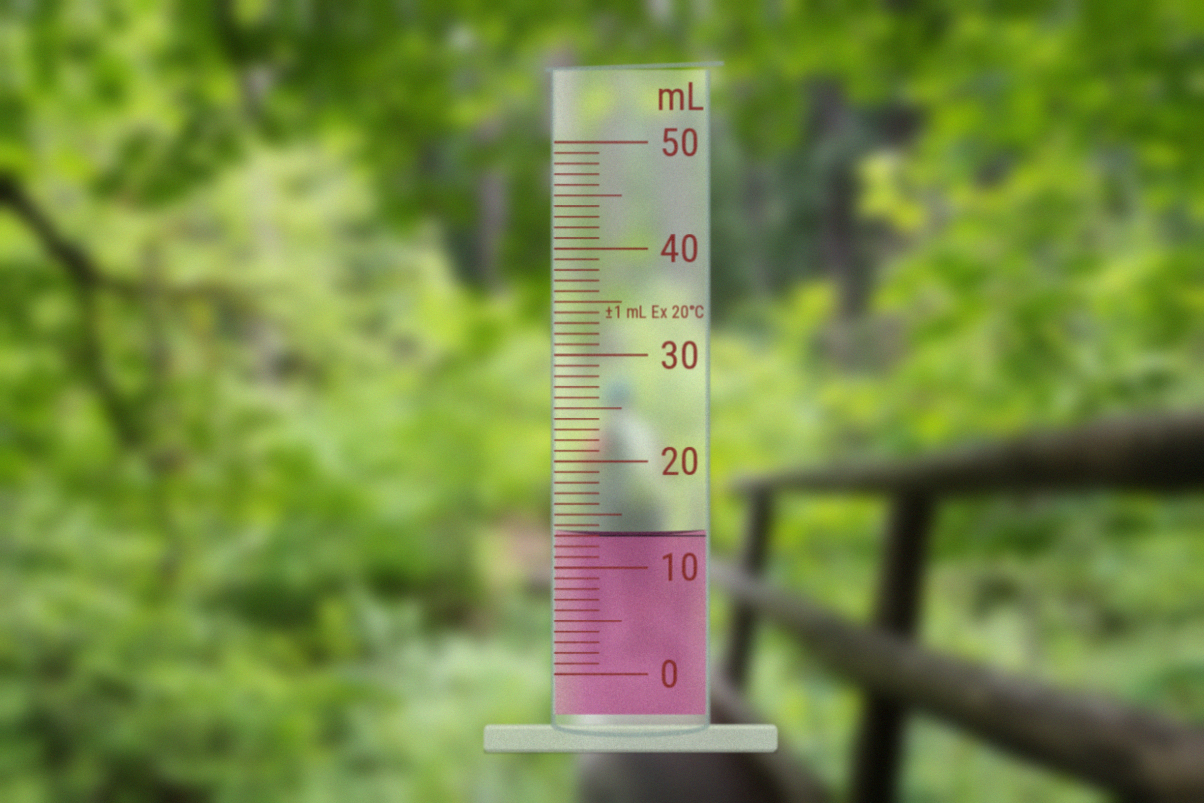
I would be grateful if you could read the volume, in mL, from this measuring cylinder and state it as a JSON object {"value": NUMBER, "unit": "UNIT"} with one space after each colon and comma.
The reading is {"value": 13, "unit": "mL"}
